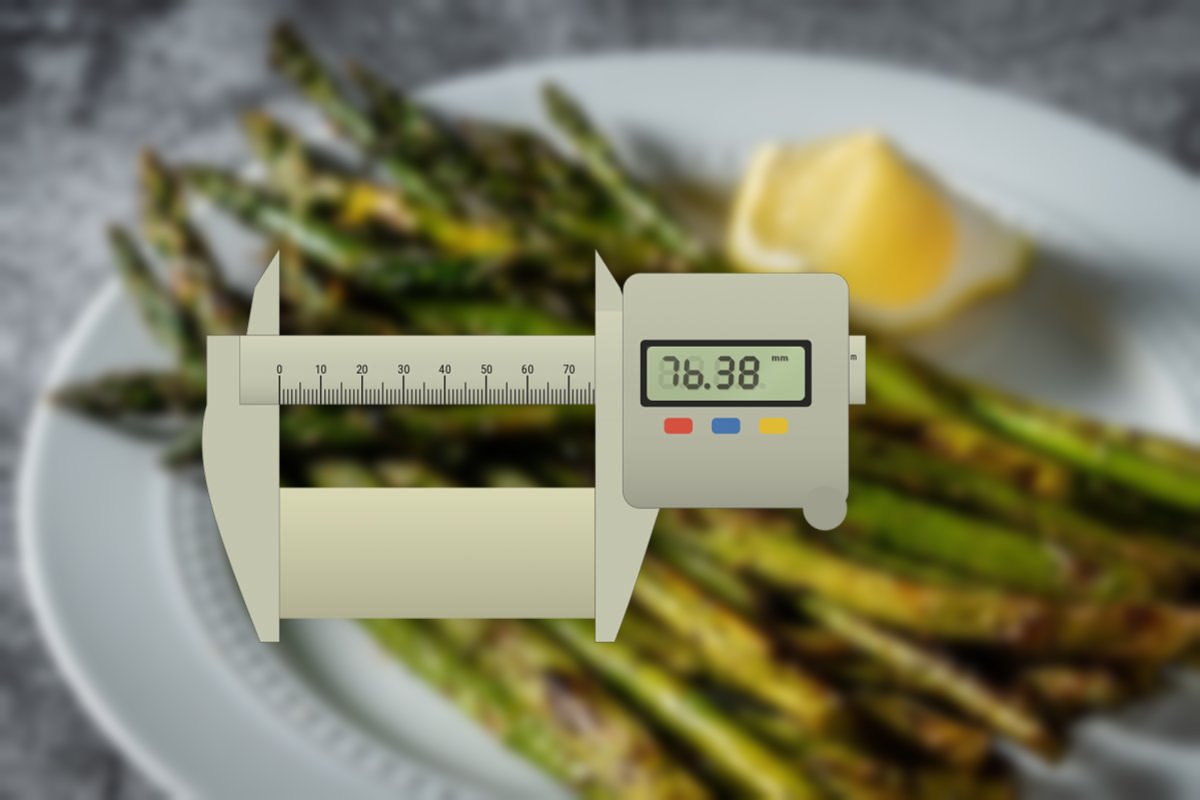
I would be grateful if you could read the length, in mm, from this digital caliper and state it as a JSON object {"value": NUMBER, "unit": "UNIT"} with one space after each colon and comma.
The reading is {"value": 76.38, "unit": "mm"}
